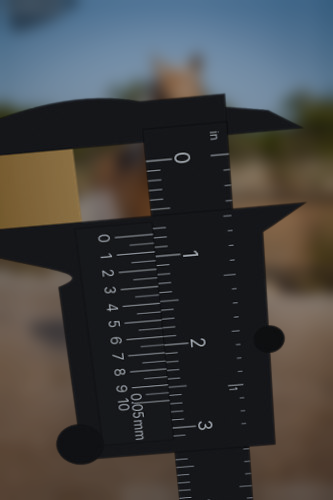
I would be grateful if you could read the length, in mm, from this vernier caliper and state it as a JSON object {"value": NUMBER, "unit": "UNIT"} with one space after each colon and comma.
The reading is {"value": 7.6, "unit": "mm"}
